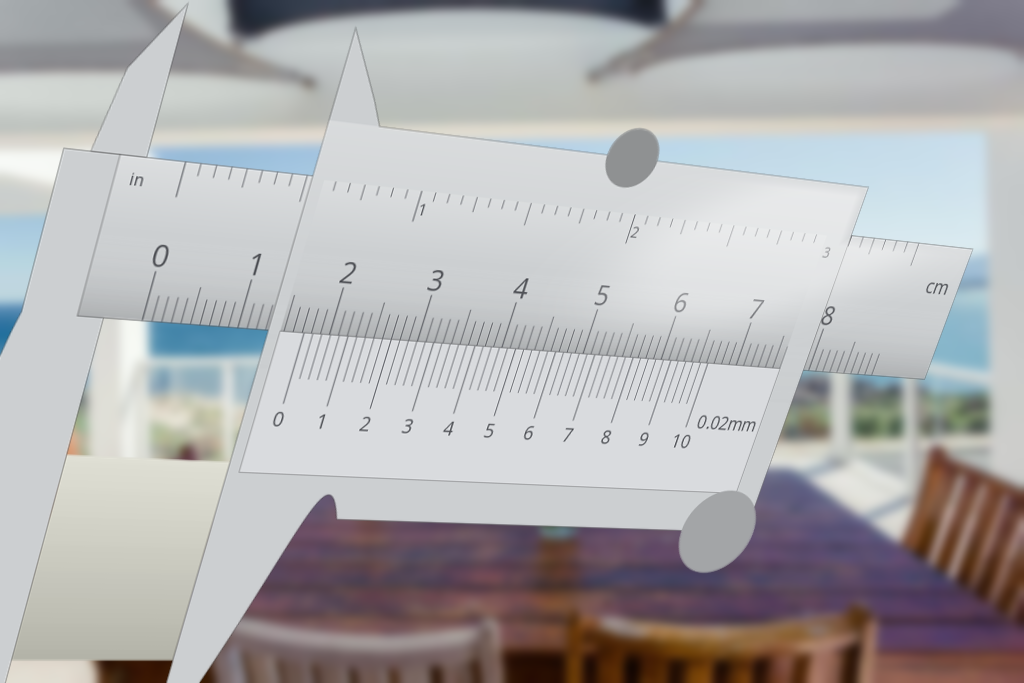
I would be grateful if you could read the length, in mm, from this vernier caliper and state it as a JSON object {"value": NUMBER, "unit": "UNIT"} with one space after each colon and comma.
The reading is {"value": 17.2, "unit": "mm"}
